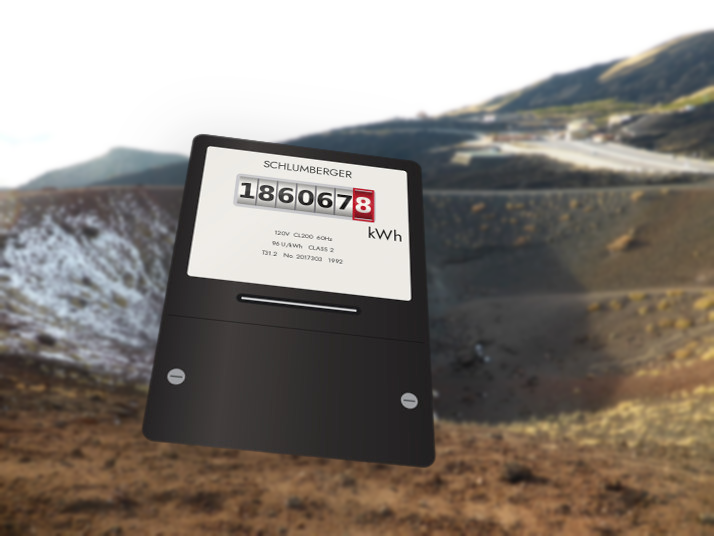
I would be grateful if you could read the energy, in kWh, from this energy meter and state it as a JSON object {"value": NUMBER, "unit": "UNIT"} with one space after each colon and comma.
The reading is {"value": 186067.8, "unit": "kWh"}
